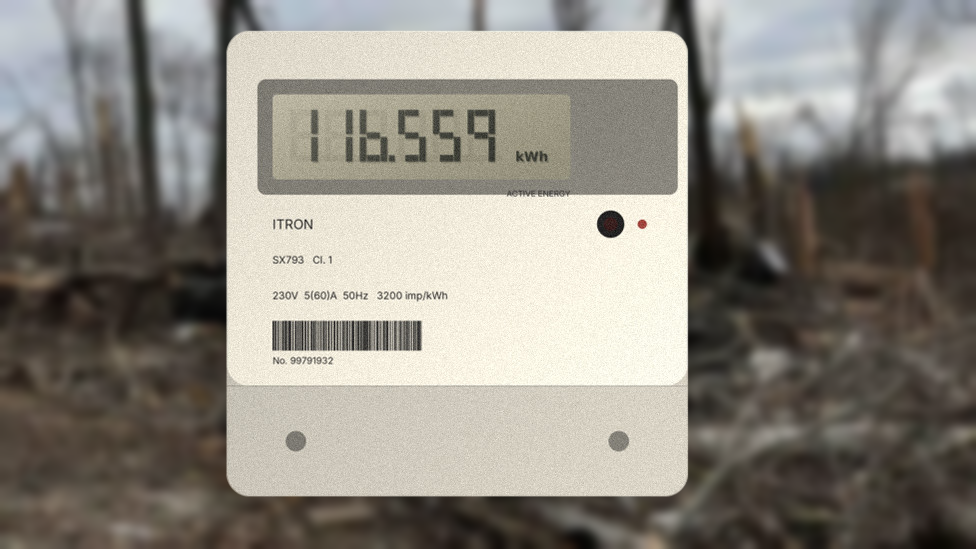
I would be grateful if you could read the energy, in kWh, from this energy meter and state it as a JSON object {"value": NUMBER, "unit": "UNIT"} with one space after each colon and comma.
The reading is {"value": 116.559, "unit": "kWh"}
